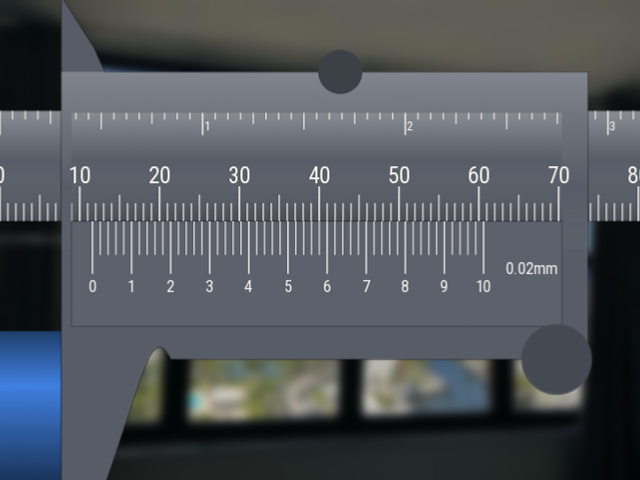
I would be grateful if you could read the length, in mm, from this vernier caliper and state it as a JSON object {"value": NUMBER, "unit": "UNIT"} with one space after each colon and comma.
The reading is {"value": 11.6, "unit": "mm"}
